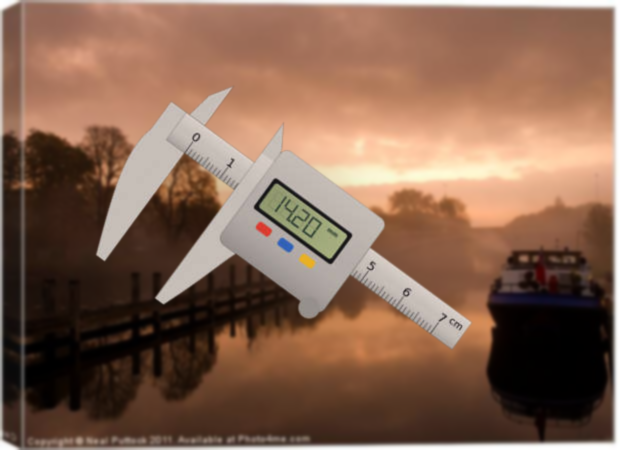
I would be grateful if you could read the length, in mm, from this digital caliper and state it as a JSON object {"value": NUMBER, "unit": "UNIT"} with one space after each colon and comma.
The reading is {"value": 14.20, "unit": "mm"}
